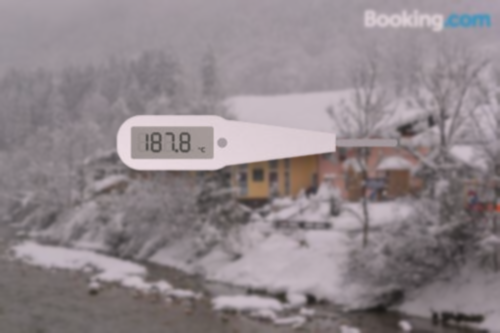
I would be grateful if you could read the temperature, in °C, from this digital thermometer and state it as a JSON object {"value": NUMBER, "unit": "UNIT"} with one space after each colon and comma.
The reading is {"value": 187.8, "unit": "°C"}
